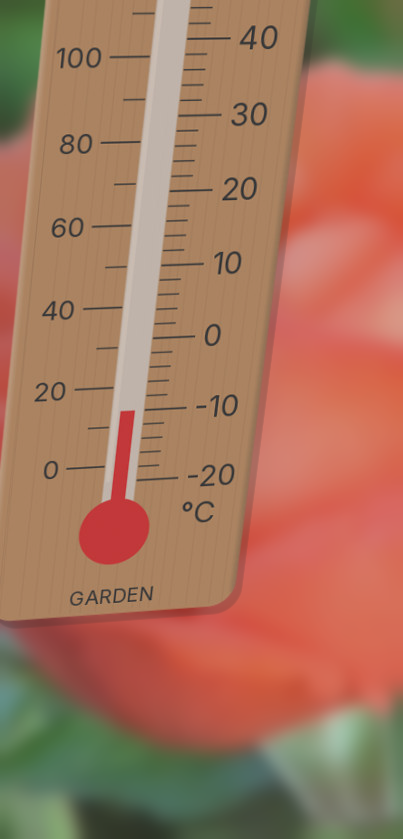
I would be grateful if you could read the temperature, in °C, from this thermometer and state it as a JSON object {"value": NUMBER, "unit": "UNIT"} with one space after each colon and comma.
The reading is {"value": -10, "unit": "°C"}
